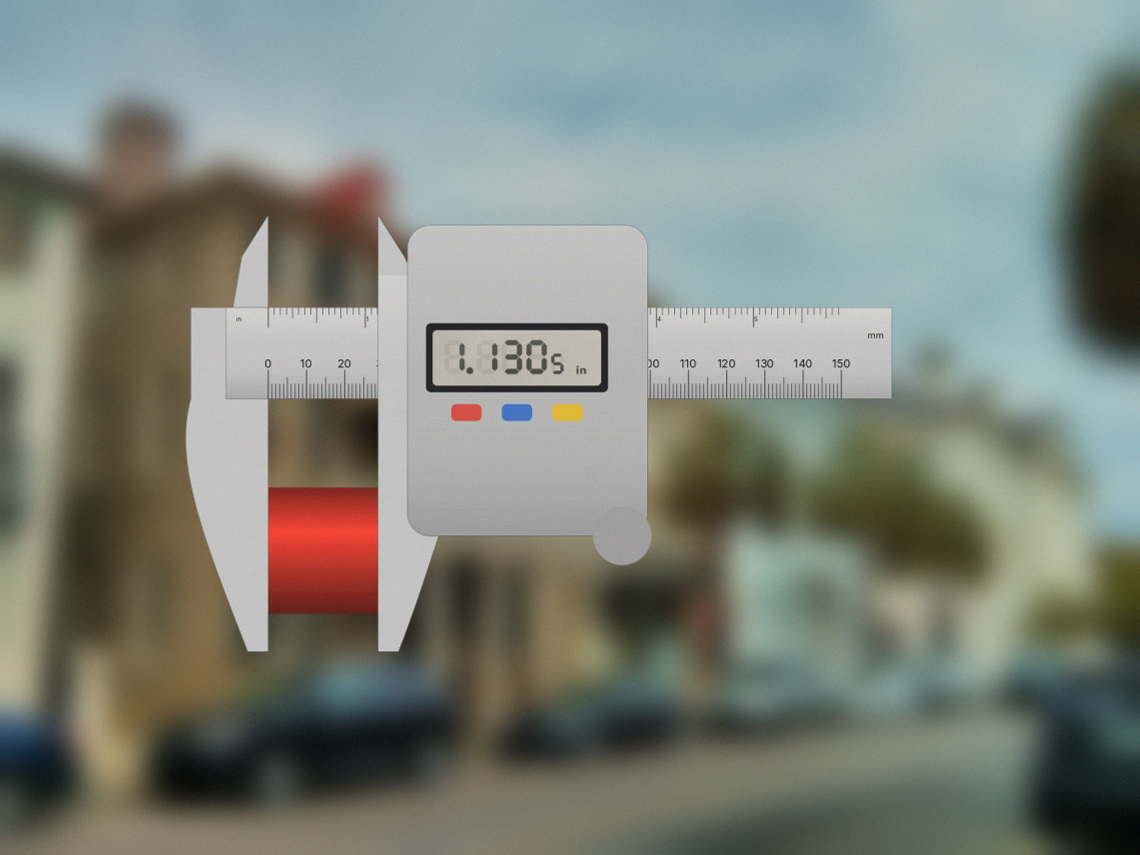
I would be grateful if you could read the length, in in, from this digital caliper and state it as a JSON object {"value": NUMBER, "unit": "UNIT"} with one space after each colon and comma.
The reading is {"value": 1.1305, "unit": "in"}
